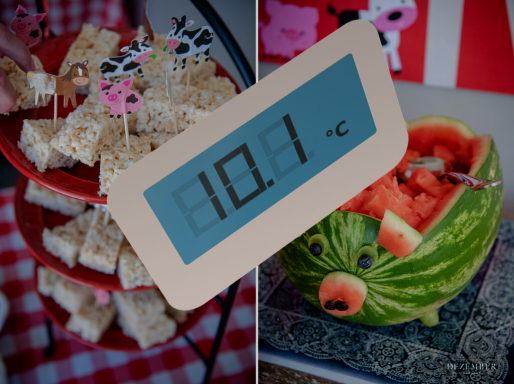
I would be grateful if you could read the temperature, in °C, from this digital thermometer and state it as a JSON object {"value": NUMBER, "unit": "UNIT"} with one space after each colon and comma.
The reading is {"value": 10.1, "unit": "°C"}
